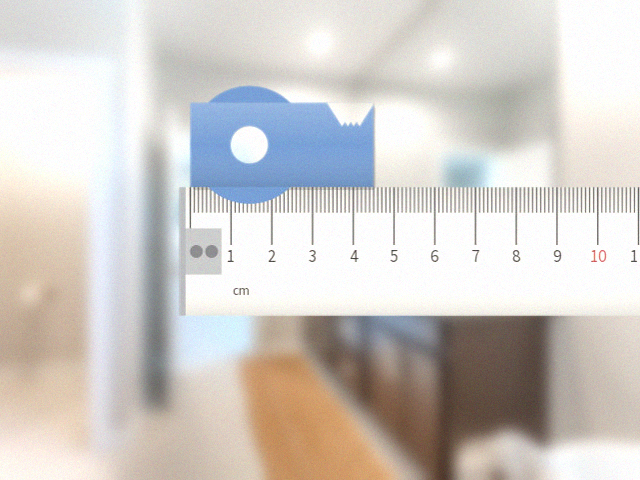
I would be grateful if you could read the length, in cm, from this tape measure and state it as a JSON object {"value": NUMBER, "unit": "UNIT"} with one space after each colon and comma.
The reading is {"value": 4.5, "unit": "cm"}
